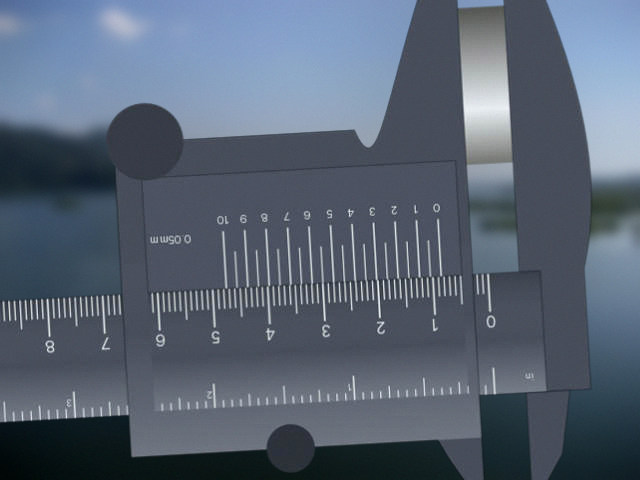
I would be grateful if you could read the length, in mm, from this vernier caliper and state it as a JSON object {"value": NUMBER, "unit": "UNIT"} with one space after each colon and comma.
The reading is {"value": 8.5, "unit": "mm"}
